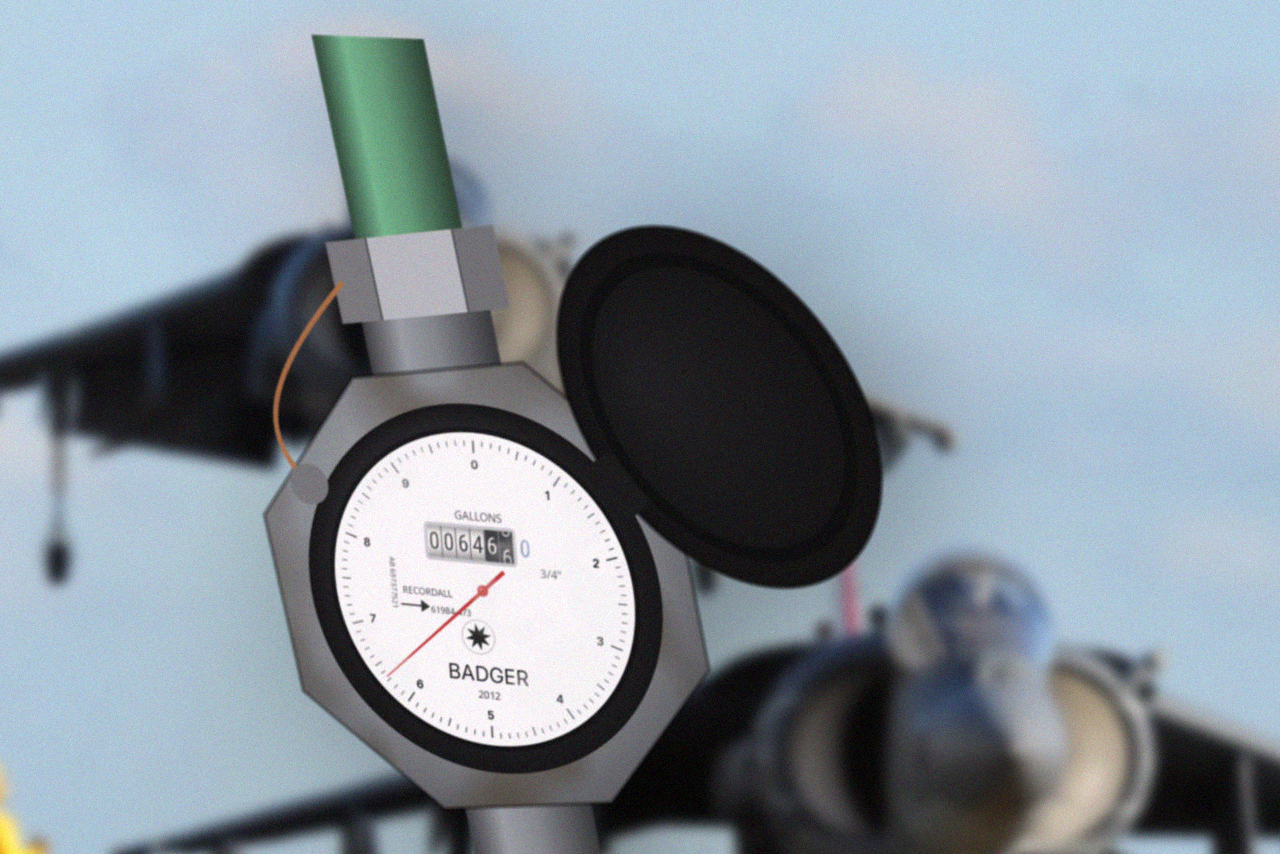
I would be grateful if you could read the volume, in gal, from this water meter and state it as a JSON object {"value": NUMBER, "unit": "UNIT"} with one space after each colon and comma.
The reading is {"value": 64656.3, "unit": "gal"}
